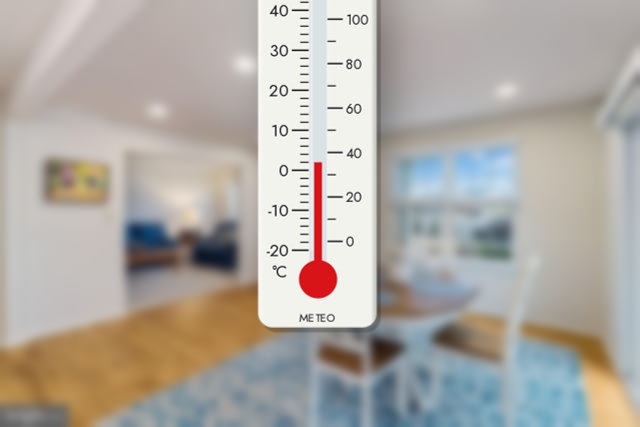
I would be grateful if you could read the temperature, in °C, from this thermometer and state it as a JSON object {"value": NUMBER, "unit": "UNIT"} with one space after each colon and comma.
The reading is {"value": 2, "unit": "°C"}
